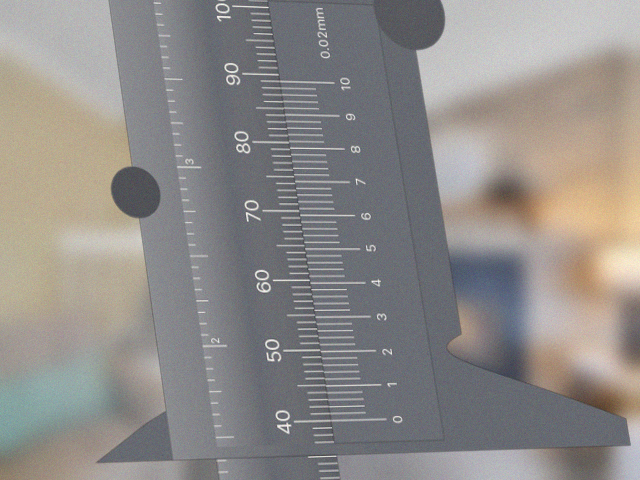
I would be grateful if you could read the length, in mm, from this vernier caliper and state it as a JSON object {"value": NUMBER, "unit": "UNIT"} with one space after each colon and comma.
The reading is {"value": 40.0, "unit": "mm"}
